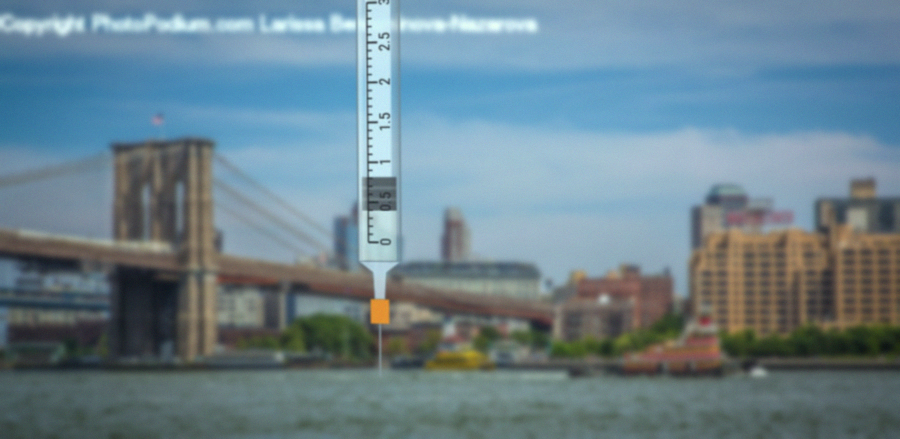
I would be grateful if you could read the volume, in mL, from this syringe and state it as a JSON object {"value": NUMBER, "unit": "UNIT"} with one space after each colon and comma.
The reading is {"value": 0.4, "unit": "mL"}
